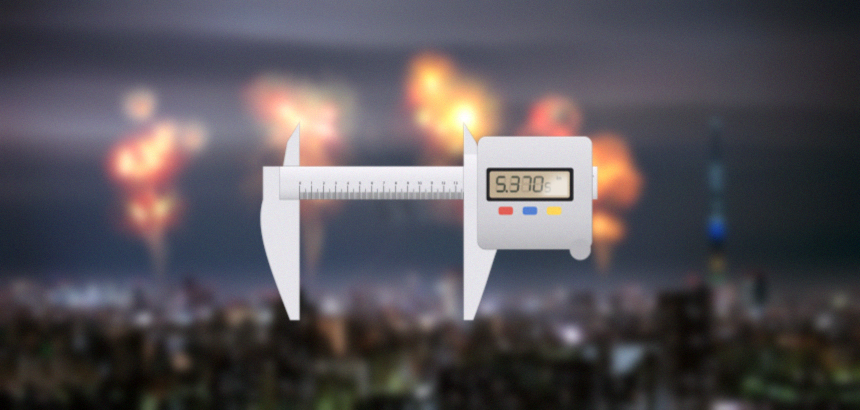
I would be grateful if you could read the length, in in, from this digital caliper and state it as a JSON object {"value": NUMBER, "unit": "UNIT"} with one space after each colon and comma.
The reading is {"value": 5.3705, "unit": "in"}
